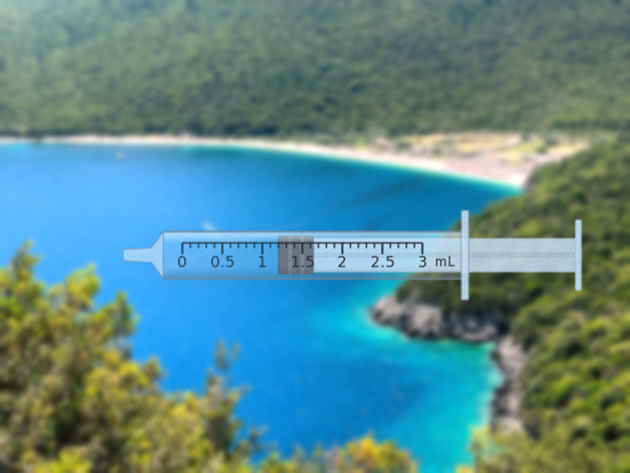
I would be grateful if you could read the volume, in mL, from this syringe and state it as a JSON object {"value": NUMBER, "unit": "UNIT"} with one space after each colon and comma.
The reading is {"value": 1.2, "unit": "mL"}
